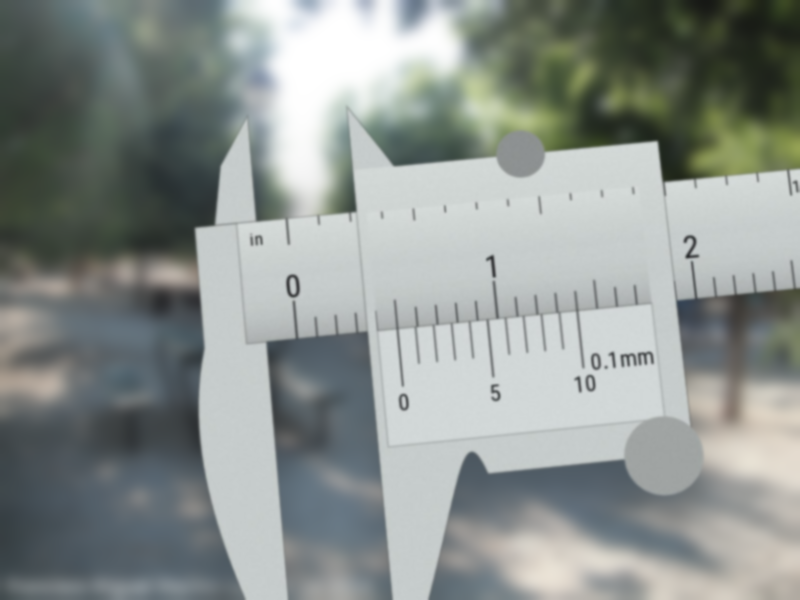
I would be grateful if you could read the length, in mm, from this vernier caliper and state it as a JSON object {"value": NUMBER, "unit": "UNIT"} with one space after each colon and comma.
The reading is {"value": 5.0, "unit": "mm"}
